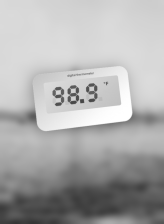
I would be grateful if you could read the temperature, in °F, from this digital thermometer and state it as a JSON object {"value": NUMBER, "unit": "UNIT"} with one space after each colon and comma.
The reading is {"value": 98.9, "unit": "°F"}
